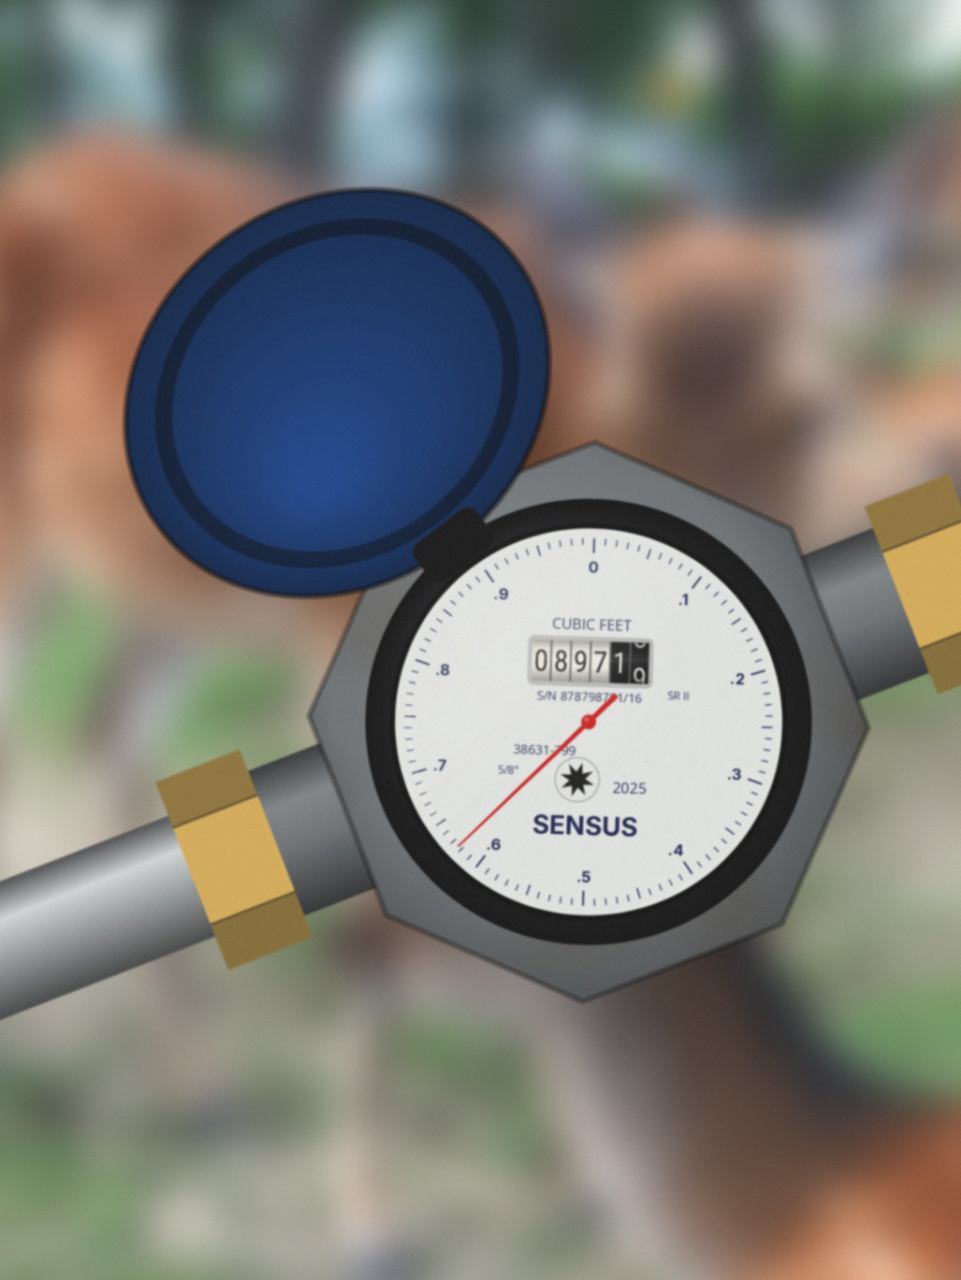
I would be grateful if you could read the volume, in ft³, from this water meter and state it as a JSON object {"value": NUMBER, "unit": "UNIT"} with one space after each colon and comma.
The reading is {"value": 89718.62, "unit": "ft³"}
